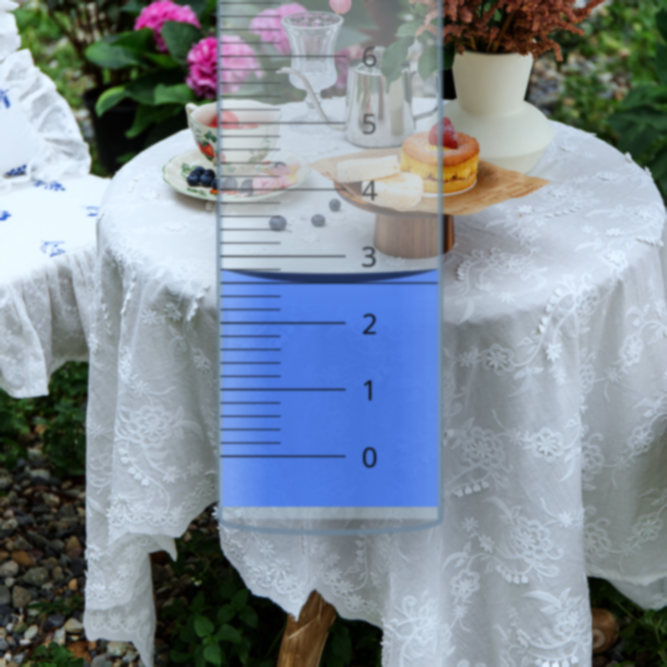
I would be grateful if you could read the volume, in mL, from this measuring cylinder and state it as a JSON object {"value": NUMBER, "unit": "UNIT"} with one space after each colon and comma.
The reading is {"value": 2.6, "unit": "mL"}
